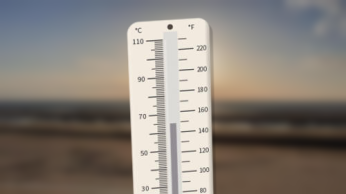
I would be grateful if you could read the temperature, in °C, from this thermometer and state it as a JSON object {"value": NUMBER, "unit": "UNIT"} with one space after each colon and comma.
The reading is {"value": 65, "unit": "°C"}
